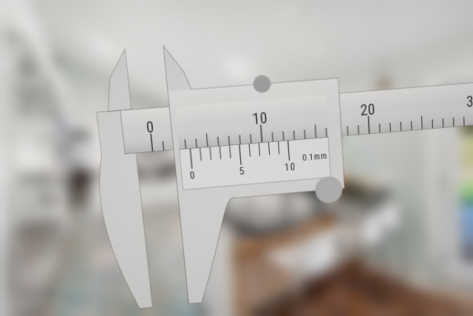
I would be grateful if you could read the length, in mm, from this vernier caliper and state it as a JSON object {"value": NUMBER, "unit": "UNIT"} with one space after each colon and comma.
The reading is {"value": 3.4, "unit": "mm"}
